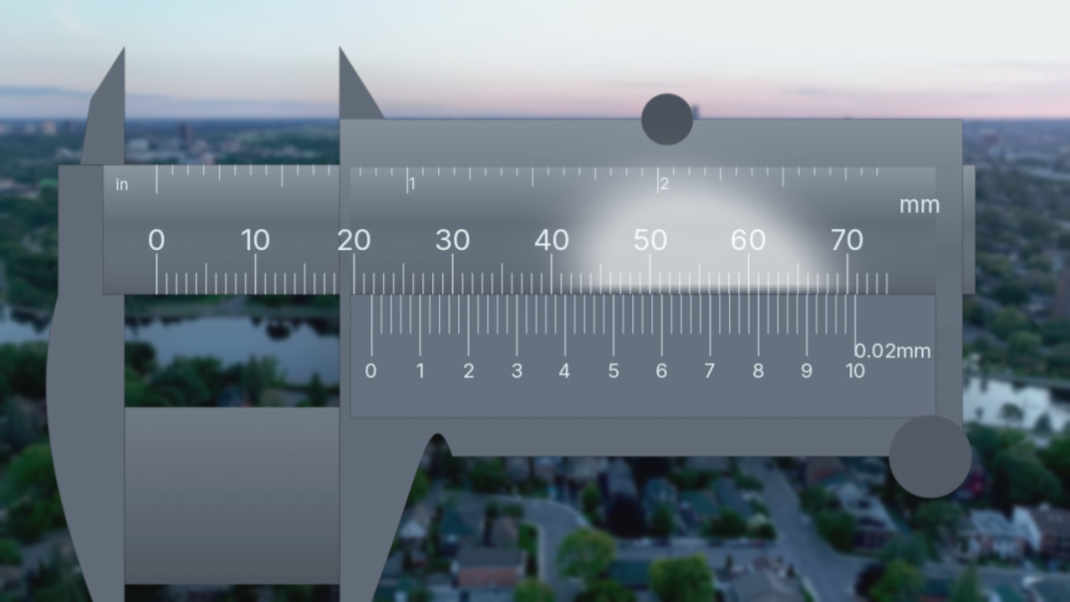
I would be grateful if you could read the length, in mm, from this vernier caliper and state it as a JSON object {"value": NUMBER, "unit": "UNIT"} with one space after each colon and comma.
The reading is {"value": 21.8, "unit": "mm"}
